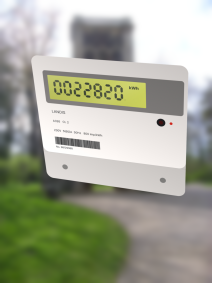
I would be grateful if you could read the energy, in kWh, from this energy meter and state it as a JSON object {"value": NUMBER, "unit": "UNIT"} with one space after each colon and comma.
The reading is {"value": 22820, "unit": "kWh"}
